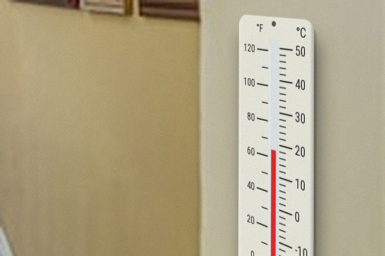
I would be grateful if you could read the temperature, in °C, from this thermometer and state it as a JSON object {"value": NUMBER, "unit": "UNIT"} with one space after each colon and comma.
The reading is {"value": 18, "unit": "°C"}
